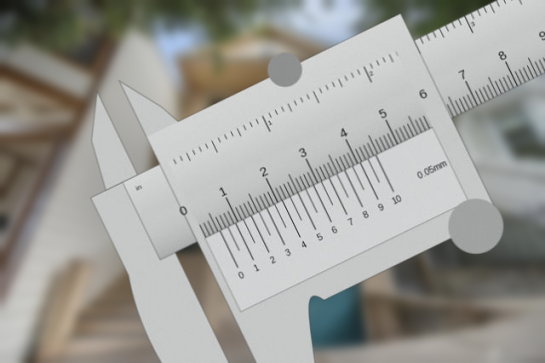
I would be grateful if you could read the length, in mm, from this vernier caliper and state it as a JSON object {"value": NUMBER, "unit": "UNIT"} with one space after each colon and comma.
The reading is {"value": 5.5, "unit": "mm"}
